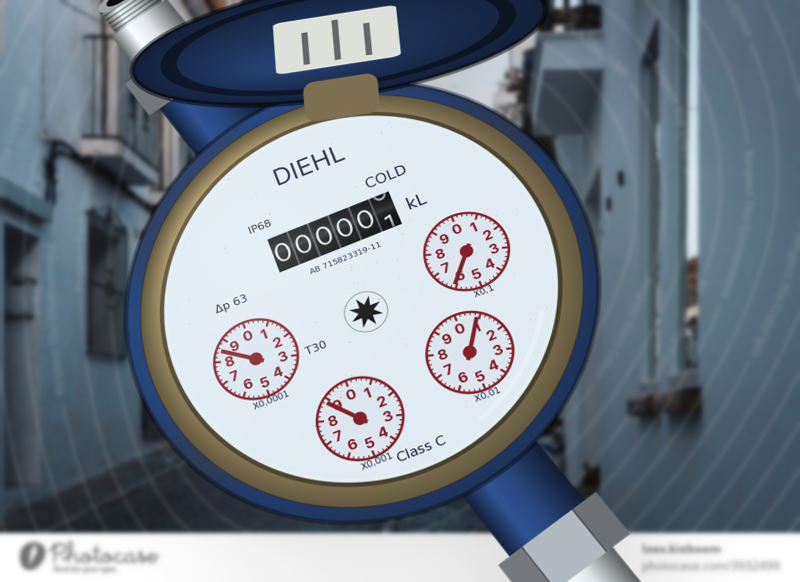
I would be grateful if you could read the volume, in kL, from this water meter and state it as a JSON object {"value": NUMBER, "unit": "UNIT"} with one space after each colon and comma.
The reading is {"value": 0.6088, "unit": "kL"}
